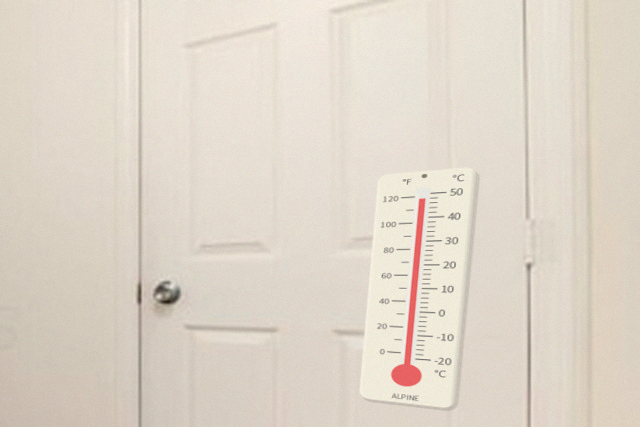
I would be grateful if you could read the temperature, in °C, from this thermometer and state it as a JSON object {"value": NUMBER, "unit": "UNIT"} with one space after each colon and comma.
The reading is {"value": 48, "unit": "°C"}
